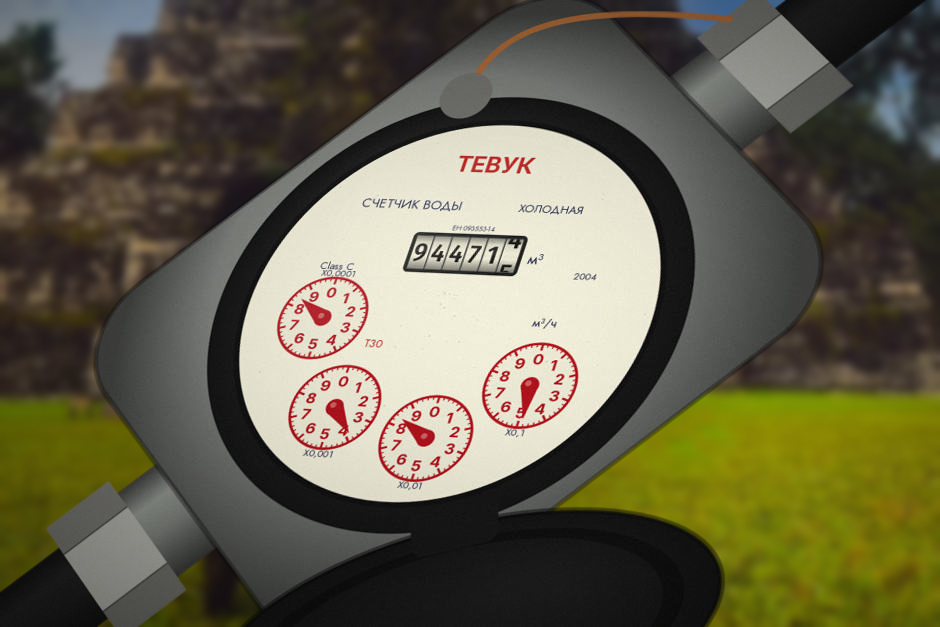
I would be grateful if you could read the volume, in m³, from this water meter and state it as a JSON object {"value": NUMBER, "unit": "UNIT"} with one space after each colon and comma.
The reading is {"value": 944714.4838, "unit": "m³"}
